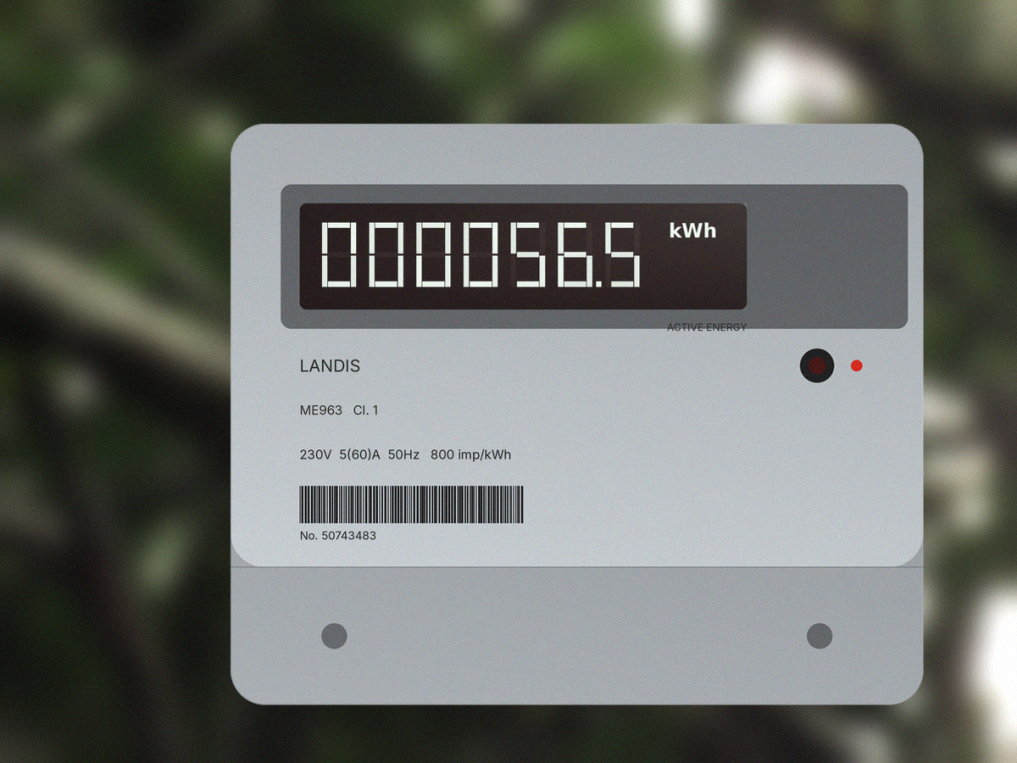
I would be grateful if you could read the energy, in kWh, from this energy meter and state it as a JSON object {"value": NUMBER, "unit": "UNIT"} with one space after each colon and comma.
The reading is {"value": 56.5, "unit": "kWh"}
